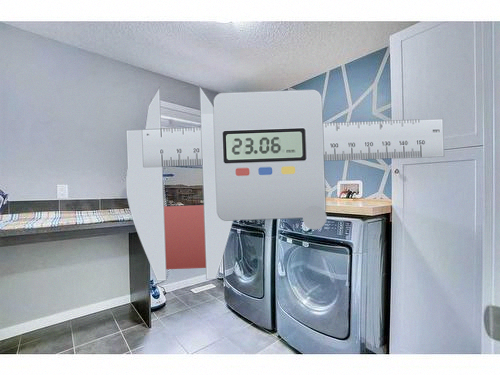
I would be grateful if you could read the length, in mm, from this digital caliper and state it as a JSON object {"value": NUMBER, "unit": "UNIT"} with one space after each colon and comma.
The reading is {"value": 23.06, "unit": "mm"}
